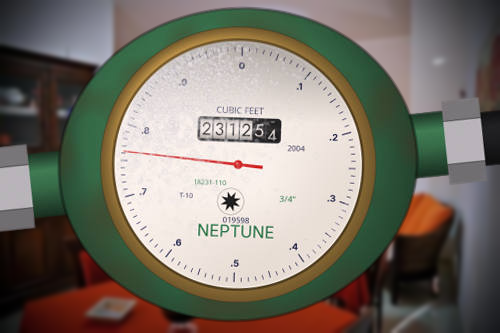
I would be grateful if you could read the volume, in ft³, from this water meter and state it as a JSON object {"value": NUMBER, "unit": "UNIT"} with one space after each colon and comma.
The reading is {"value": 231253.76, "unit": "ft³"}
